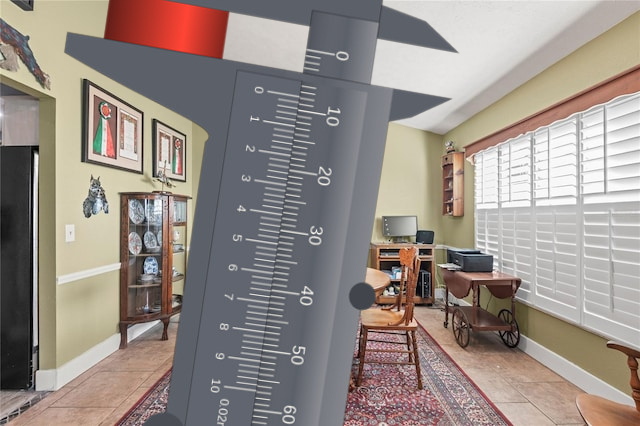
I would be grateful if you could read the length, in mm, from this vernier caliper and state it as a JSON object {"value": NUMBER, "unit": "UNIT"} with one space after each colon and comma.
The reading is {"value": 7.8, "unit": "mm"}
